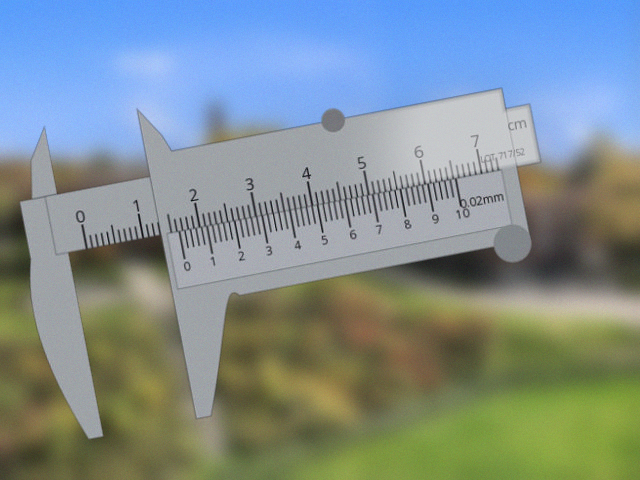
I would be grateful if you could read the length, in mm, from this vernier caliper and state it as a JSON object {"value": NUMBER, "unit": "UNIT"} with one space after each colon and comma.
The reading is {"value": 16.4, "unit": "mm"}
